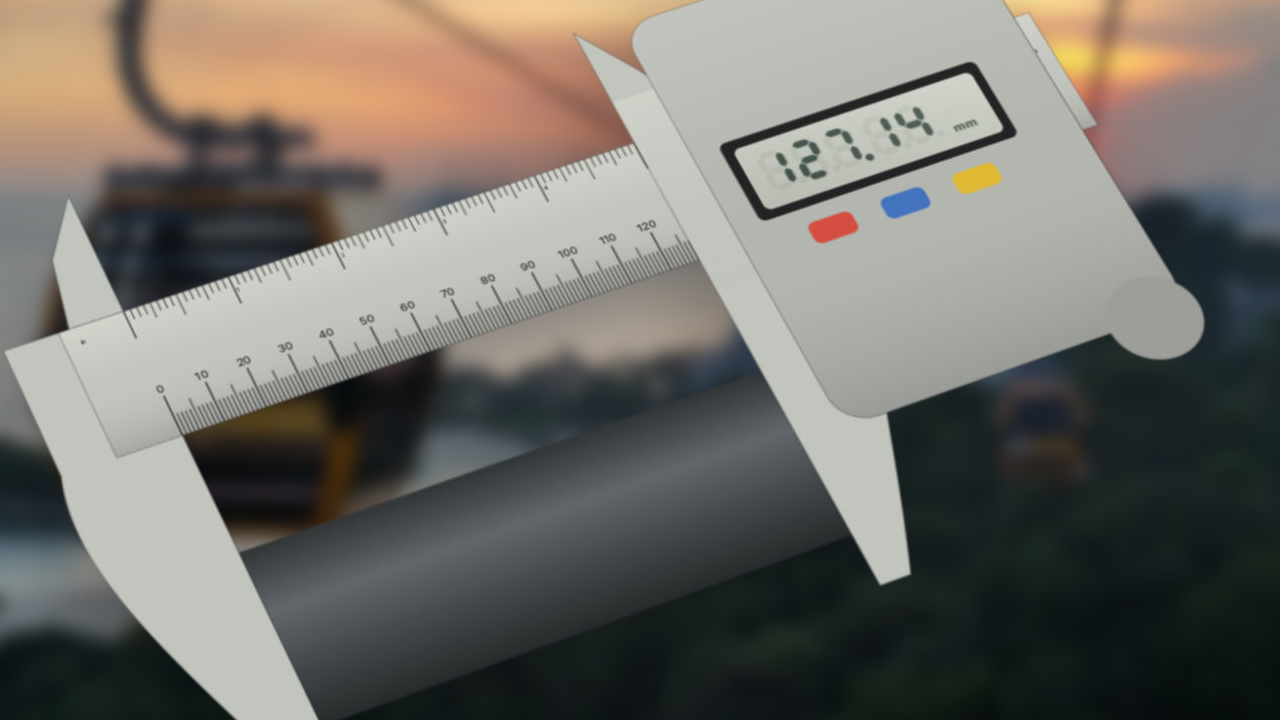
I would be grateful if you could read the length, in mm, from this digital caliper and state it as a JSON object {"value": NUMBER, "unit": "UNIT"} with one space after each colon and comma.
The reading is {"value": 127.14, "unit": "mm"}
